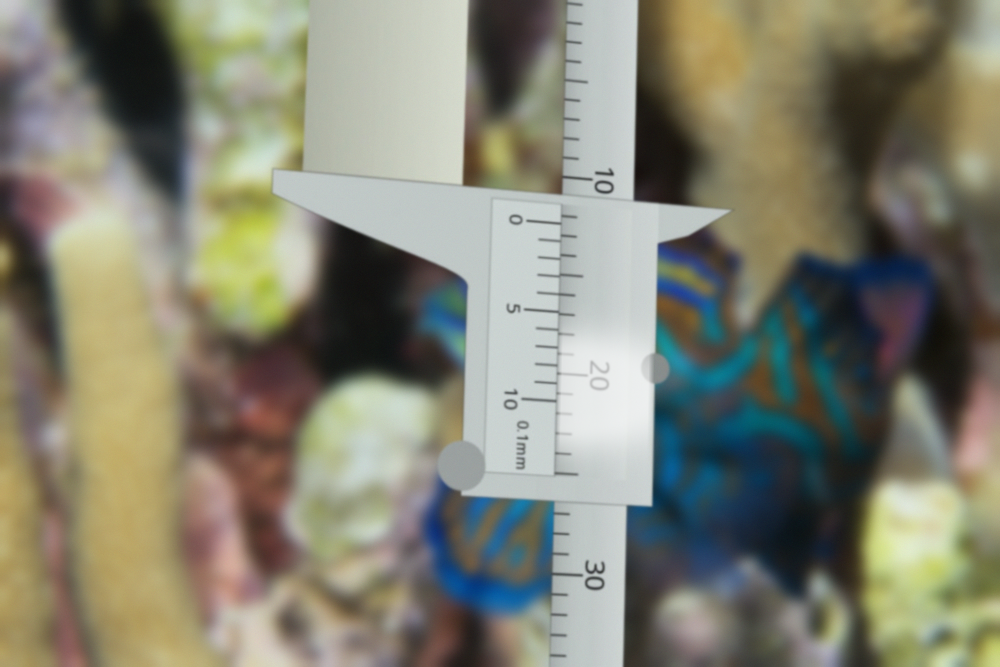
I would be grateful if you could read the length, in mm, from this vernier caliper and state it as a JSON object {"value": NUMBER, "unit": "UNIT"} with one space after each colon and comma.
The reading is {"value": 12.4, "unit": "mm"}
